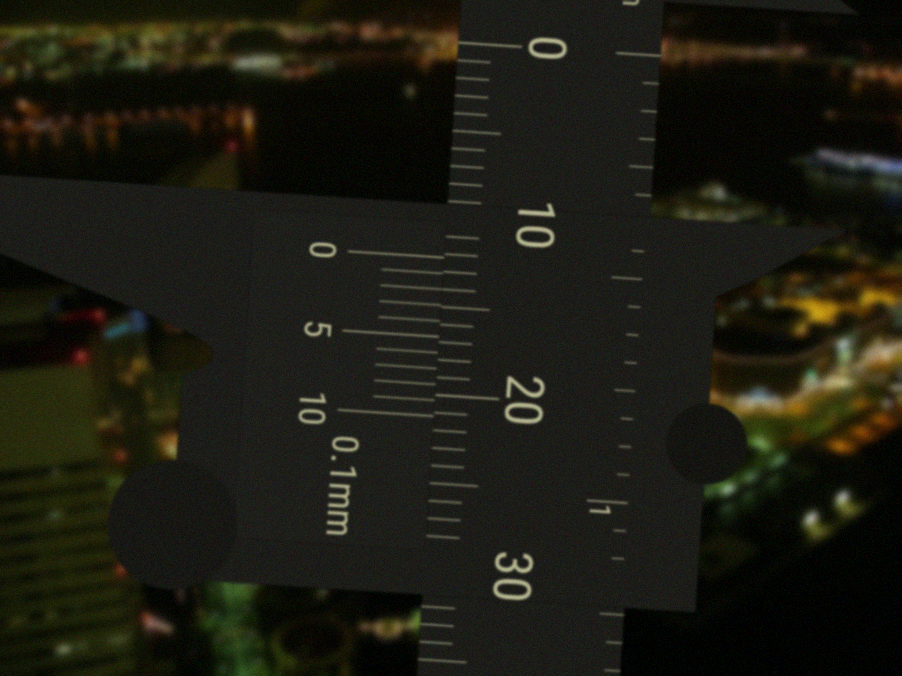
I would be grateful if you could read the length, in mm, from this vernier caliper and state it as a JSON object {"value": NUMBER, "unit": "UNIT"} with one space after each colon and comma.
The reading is {"value": 12.2, "unit": "mm"}
